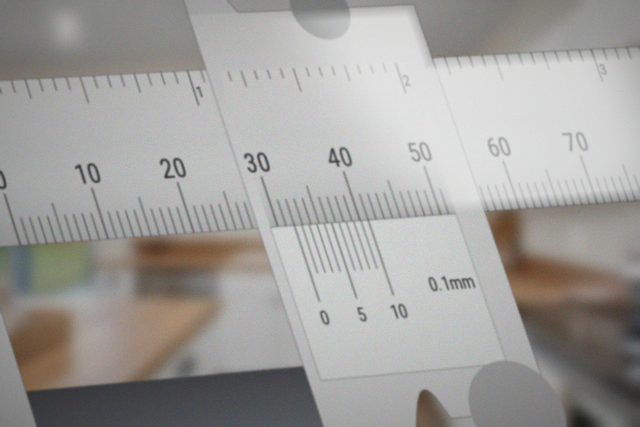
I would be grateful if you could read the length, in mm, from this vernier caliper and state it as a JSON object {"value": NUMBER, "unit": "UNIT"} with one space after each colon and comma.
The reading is {"value": 32.0, "unit": "mm"}
